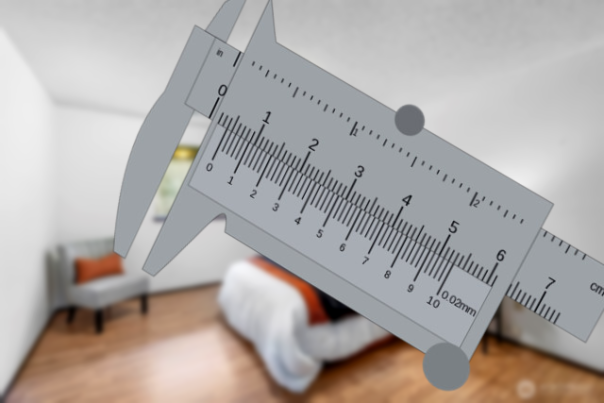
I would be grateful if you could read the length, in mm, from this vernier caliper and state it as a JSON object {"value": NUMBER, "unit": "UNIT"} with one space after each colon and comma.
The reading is {"value": 4.0, "unit": "mm"}
